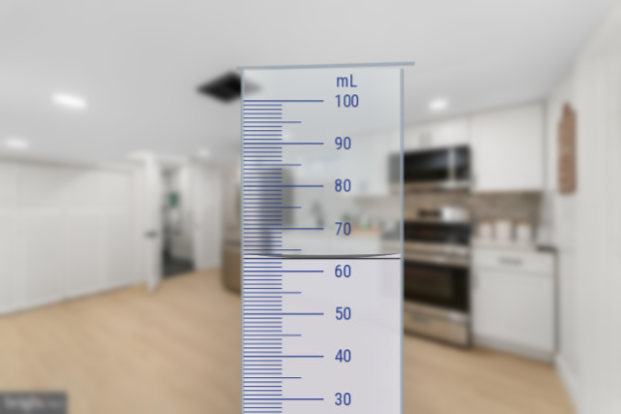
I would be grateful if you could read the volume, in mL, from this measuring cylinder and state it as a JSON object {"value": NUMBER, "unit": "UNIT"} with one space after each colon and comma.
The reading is {"value": 63, "unit": "mL"}
